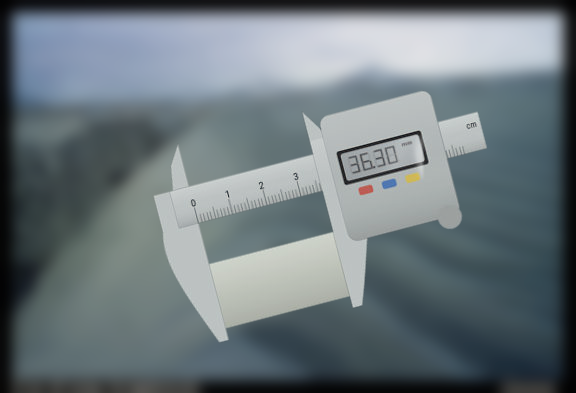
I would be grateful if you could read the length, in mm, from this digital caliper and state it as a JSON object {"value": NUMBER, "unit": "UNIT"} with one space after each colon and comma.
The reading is {"value": 36.30, "unit": "mm"}
